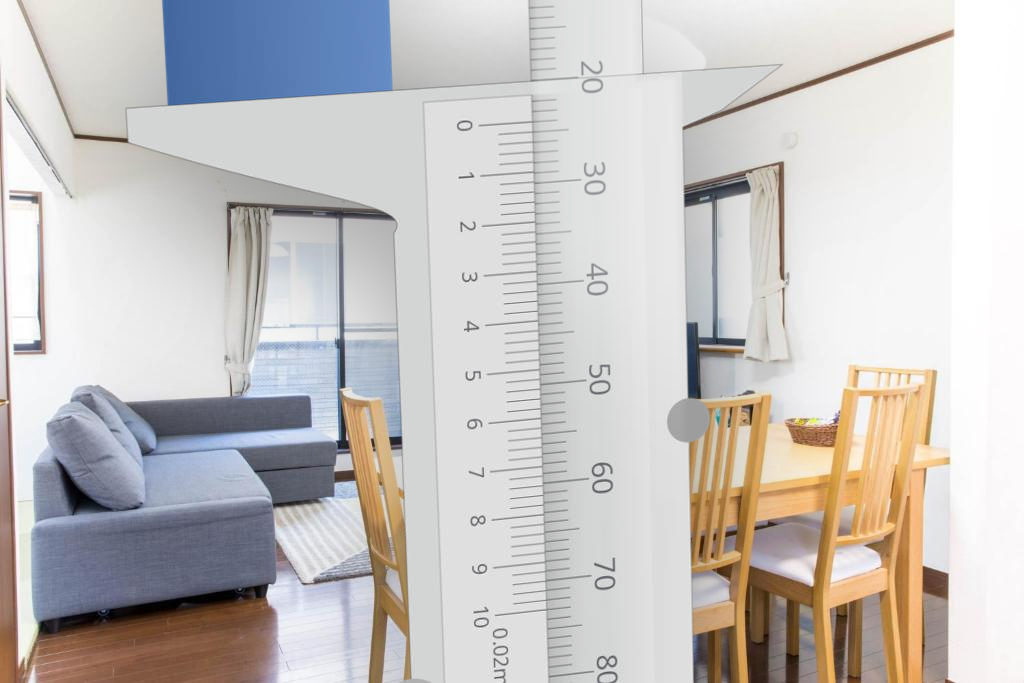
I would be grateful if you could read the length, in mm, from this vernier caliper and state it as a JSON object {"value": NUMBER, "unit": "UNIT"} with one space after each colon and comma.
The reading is {"value": 24.0, "unit": "mm"}
